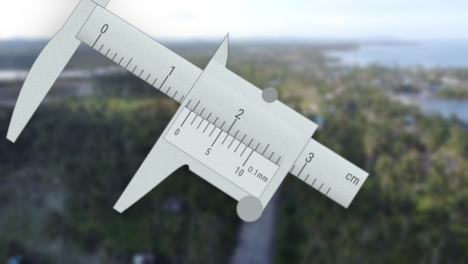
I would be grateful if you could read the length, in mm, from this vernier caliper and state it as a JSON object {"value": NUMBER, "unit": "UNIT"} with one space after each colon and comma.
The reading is {"value": 14.8, "unit": "mm"}
